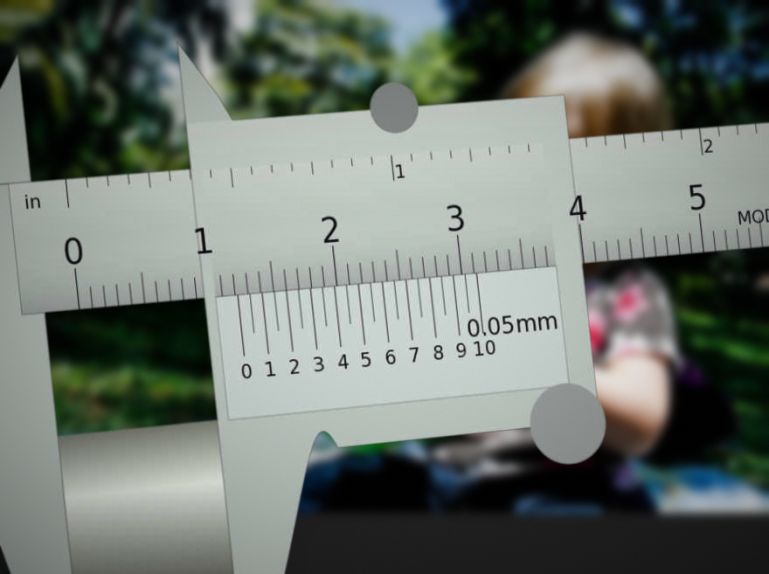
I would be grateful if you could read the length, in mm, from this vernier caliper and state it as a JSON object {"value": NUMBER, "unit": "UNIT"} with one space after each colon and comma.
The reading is {"value": 12.2, "unit": "mm"}
